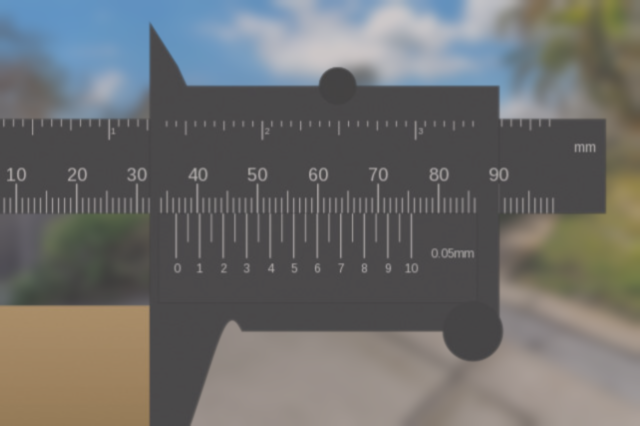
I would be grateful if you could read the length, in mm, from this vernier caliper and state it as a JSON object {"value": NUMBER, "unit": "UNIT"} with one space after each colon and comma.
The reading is {"value": 36.5, "unit": "mm"}
